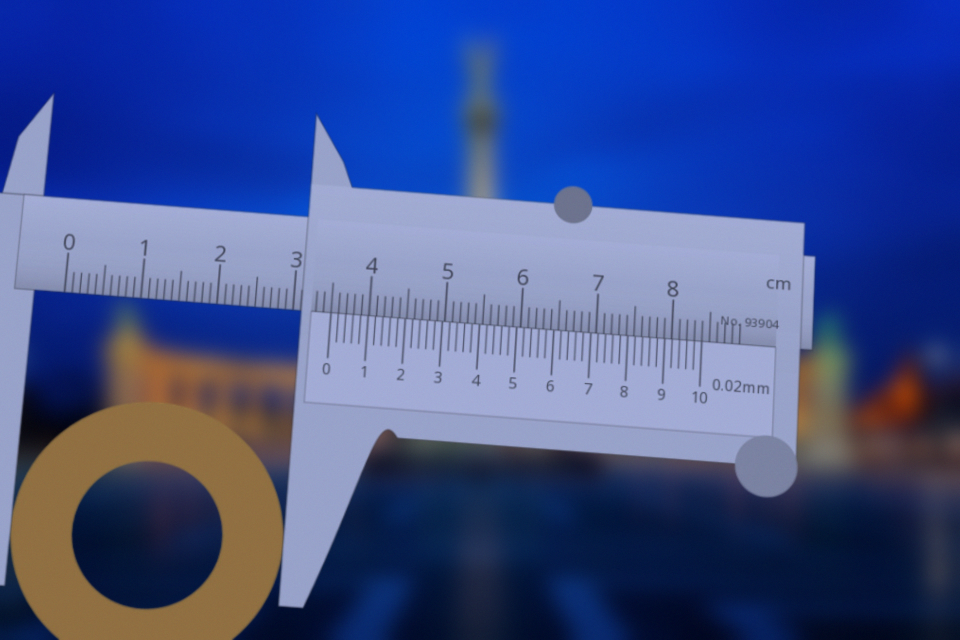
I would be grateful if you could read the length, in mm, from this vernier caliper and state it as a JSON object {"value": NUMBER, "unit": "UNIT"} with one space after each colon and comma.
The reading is {"value": 35.0, "unit": "mm"}
